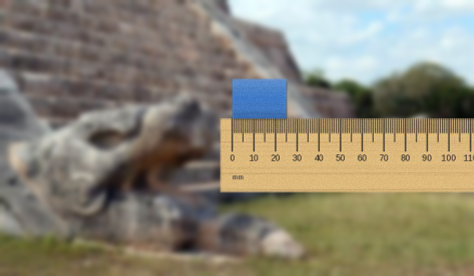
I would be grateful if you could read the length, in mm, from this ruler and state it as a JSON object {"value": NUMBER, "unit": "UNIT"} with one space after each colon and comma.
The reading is {"value": 25, "unit": "mm"}
